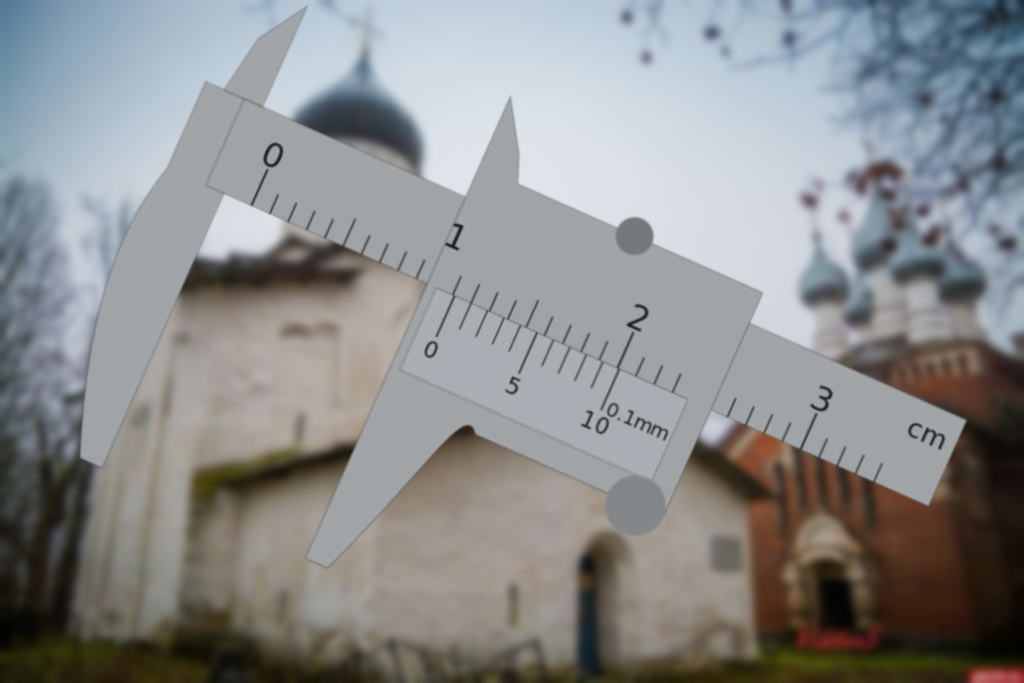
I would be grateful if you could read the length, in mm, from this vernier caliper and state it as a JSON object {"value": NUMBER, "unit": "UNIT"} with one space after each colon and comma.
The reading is {"value": 11.1, "unit": "mm"}
